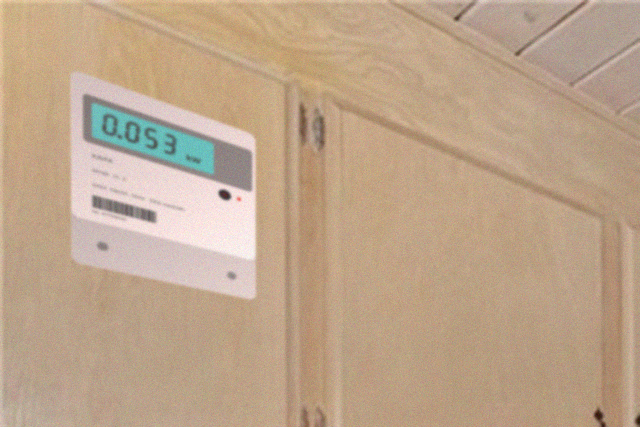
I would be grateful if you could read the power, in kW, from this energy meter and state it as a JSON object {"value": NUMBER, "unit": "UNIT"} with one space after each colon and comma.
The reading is {"value": 0.053, "unit": "kW"}
